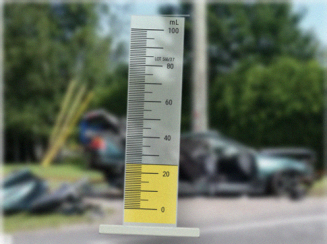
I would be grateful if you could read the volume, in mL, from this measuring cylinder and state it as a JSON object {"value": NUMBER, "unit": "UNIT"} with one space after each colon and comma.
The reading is {"value": 25, "unit": "mL"}
